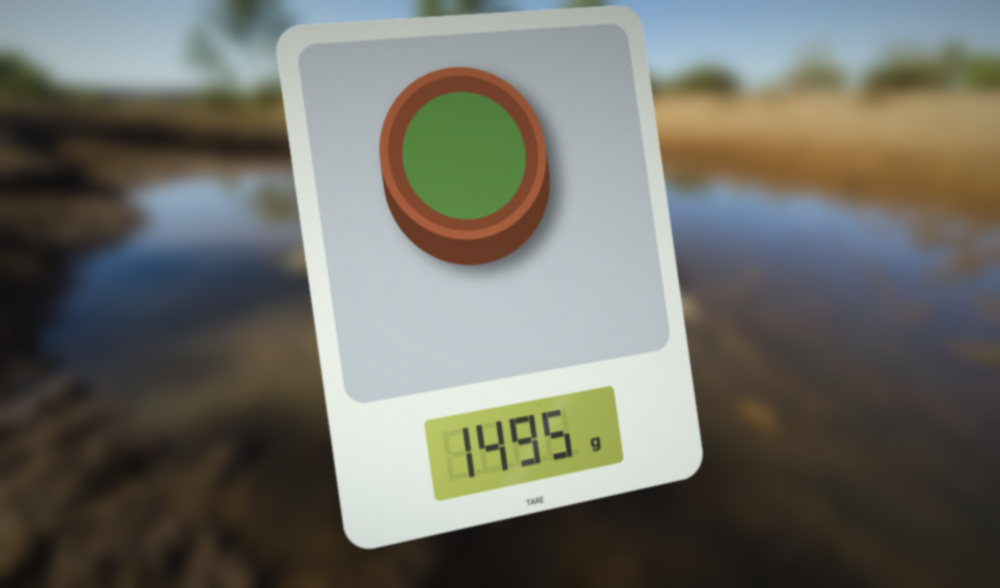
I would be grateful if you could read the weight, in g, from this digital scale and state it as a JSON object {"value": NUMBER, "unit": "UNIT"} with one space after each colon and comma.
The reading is {"value": 1495, "unit": "g"}
